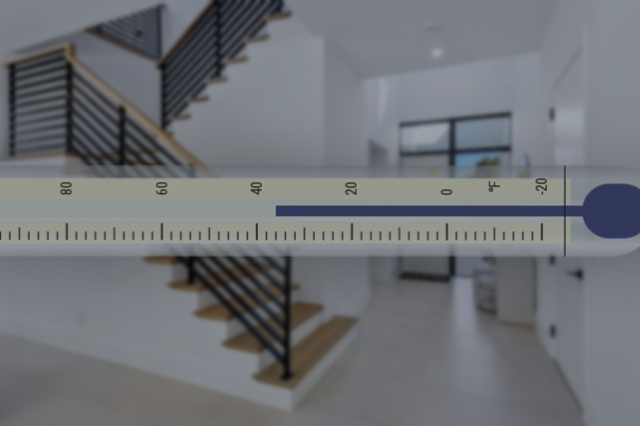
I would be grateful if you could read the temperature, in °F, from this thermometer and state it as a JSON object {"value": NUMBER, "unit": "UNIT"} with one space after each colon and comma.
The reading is {"value": 36, "unit": "°F"}
